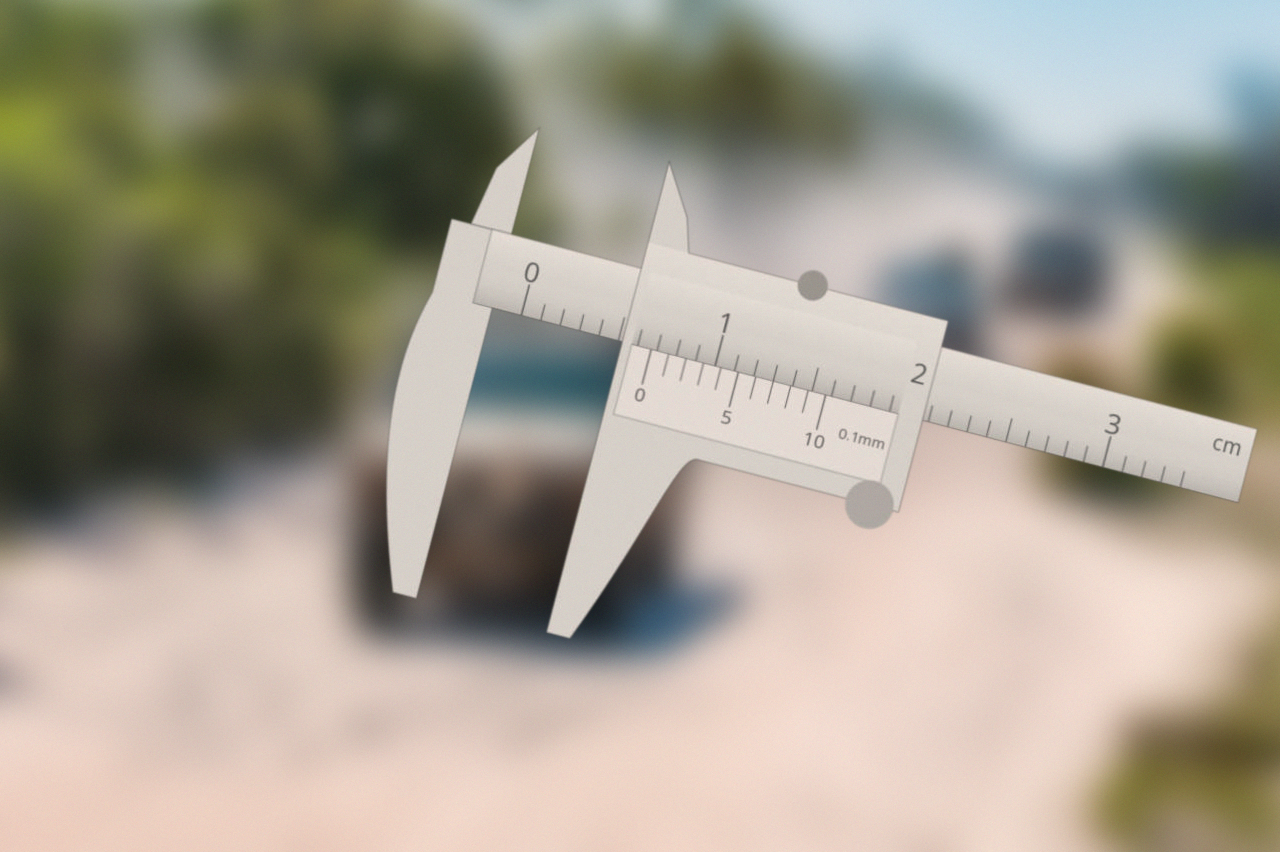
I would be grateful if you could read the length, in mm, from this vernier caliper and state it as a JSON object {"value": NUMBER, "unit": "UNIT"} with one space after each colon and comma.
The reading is {"value": 6.7, "unit": "mm"}
